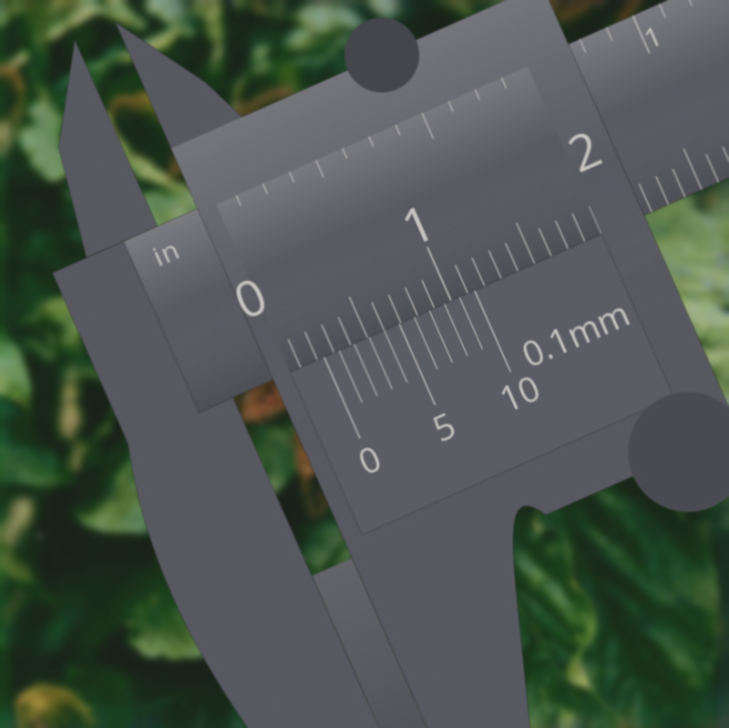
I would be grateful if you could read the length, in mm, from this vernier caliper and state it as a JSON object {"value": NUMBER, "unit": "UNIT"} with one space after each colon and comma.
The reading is {"value": 2.4, "unit": "mm"}
